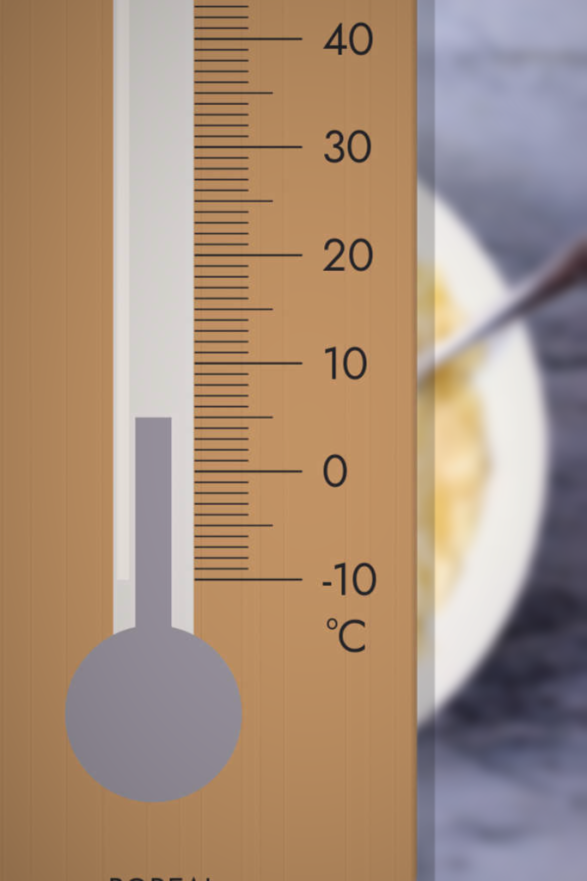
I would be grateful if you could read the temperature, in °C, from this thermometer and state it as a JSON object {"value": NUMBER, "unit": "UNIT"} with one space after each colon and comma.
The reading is {"value": 5, "unit": "°C"}
